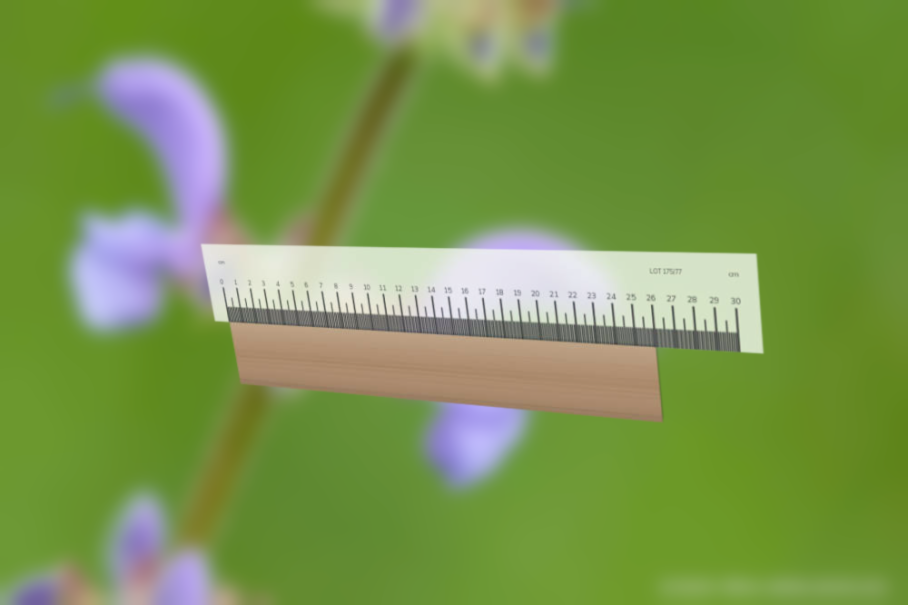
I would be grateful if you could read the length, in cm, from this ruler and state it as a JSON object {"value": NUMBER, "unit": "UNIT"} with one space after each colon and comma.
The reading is {"value": 26, "unit": "cm"}
